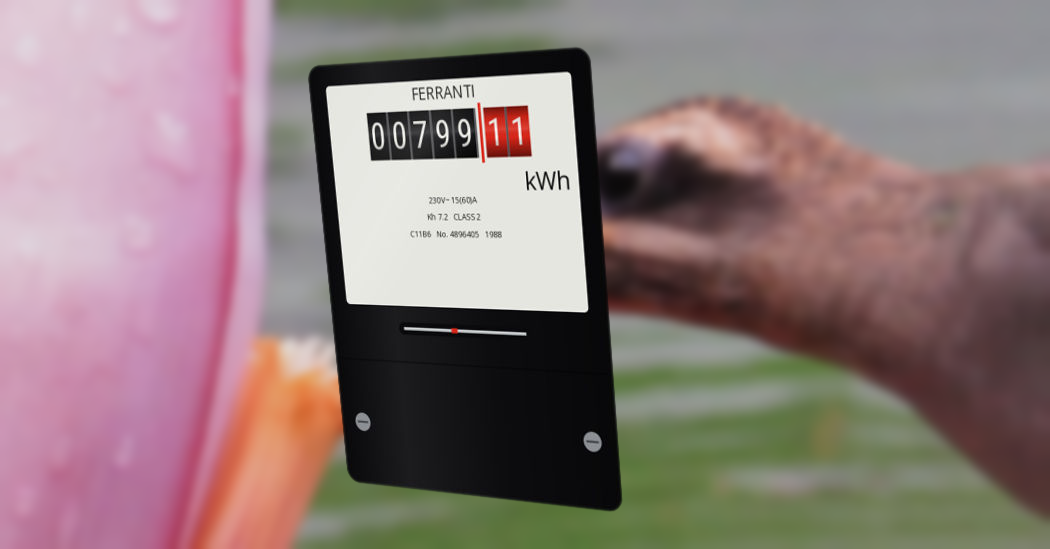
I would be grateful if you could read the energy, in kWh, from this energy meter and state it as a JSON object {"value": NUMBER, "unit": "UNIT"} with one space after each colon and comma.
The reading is {"value": 799.11, "unit": "kWh"}
